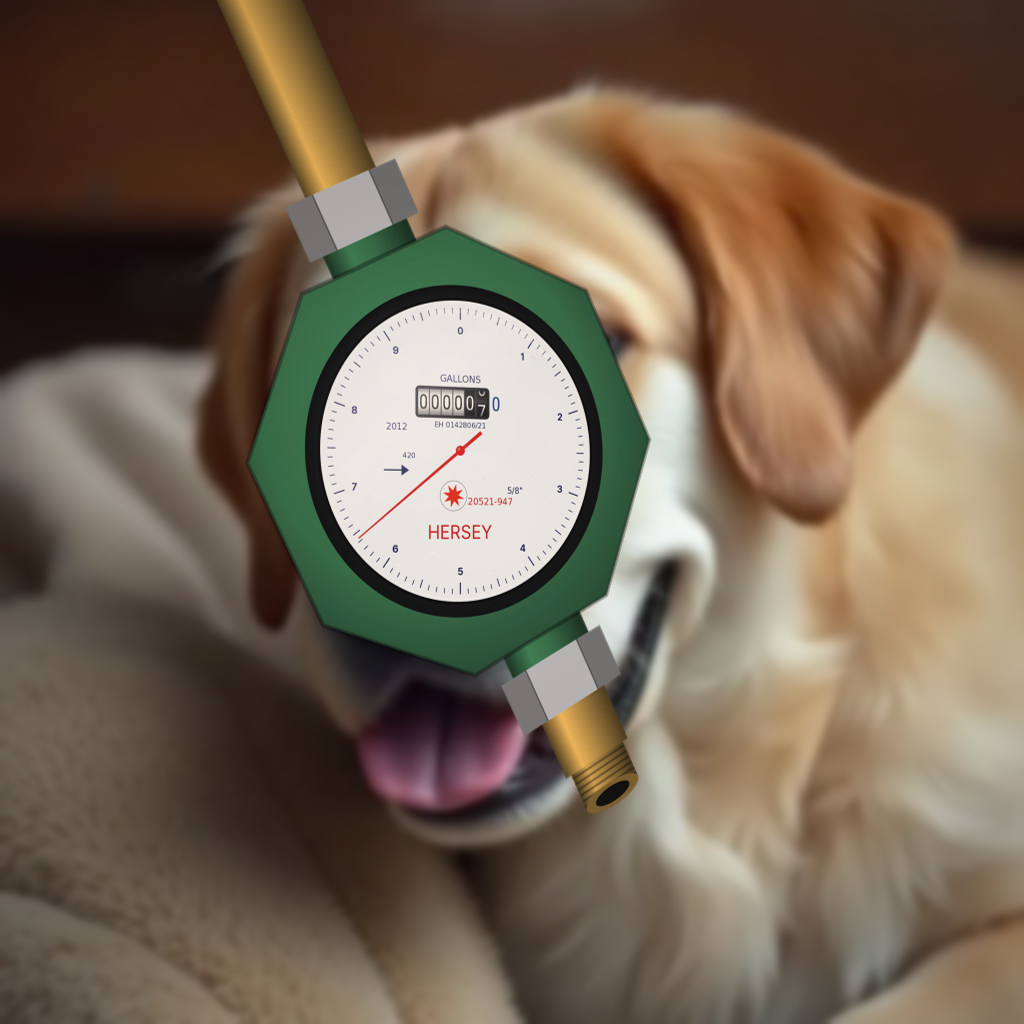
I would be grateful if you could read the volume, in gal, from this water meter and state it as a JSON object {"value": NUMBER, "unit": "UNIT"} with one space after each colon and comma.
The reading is {"value": 66.4, "unit": "gal"}
